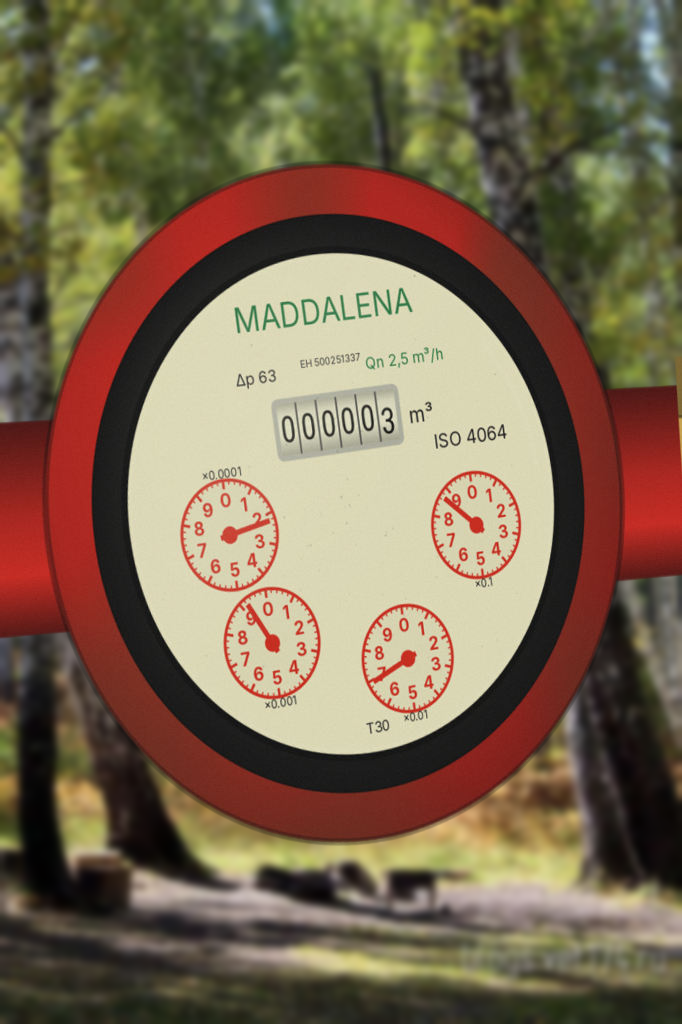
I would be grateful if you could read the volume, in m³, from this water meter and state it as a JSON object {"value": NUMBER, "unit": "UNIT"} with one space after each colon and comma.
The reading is {"value": 2.8692, "unit": "m³"}
